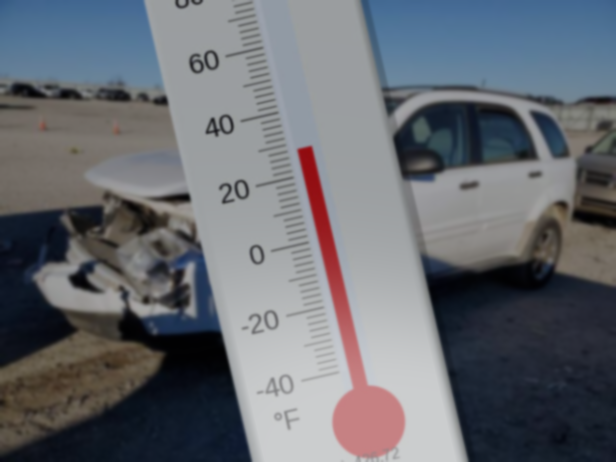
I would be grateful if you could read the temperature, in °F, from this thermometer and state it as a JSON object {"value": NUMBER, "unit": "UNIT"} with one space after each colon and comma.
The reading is {"value": 28, "unit": "°F"}
